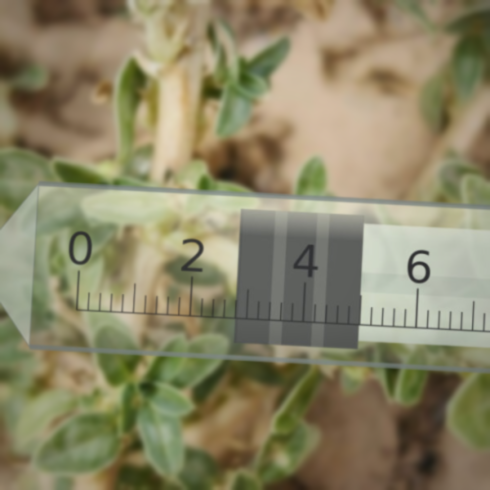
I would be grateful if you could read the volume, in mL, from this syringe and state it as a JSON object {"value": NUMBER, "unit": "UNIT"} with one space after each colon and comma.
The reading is {"value": 2.8, "unit": "mL"}
